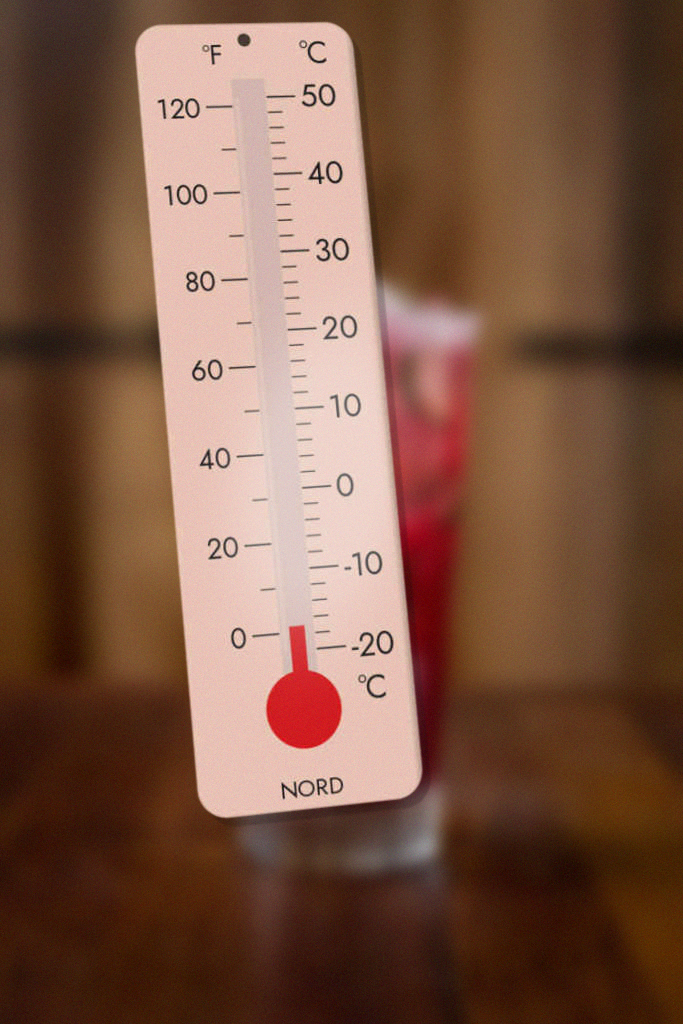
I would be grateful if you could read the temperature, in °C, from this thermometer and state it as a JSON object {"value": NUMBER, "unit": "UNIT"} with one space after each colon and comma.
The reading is {"value": -17, "unit": "°C"}
